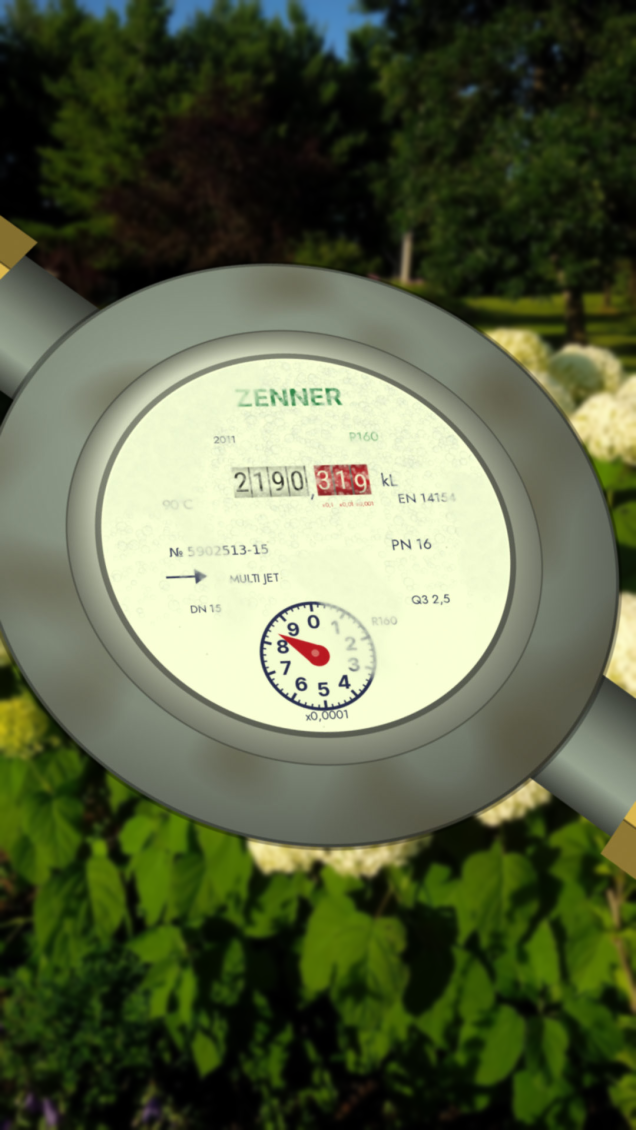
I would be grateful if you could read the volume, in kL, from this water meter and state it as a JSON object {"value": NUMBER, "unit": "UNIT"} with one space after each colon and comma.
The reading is {"value": 2190.3188, "unit": "kL"}
